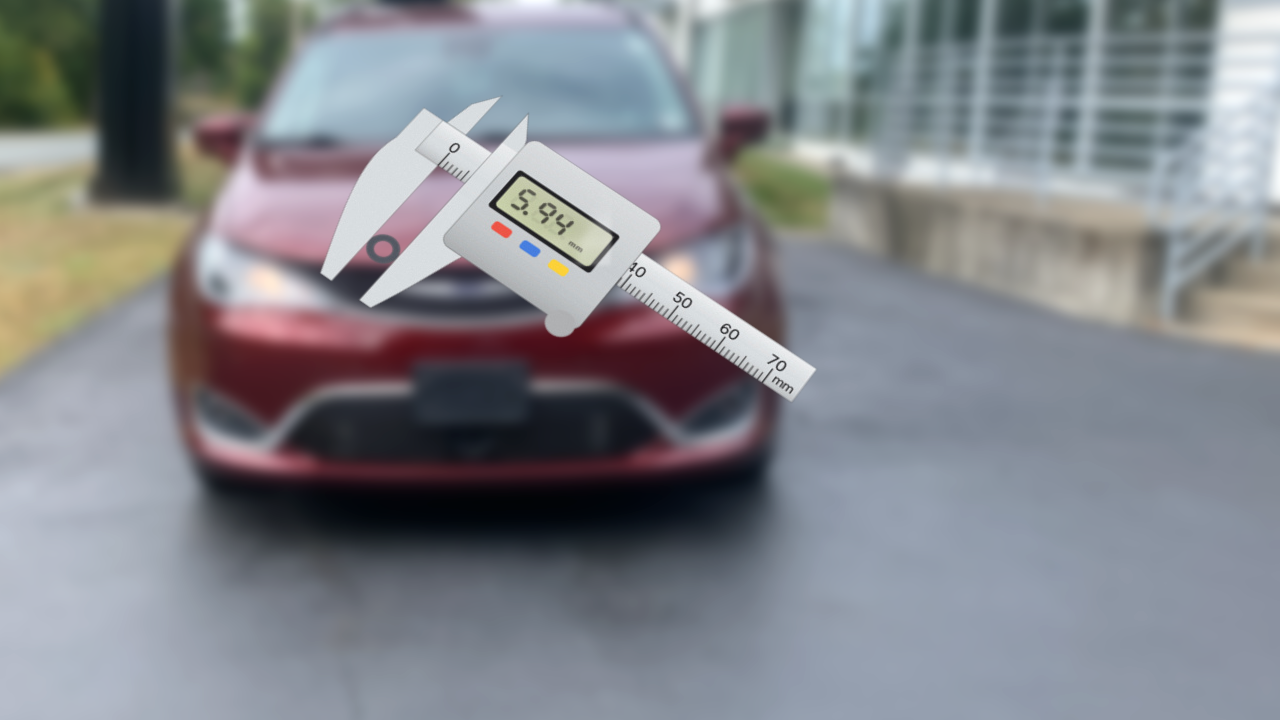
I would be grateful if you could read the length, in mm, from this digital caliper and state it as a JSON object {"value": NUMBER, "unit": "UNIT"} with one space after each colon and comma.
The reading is {"value": 5.94, "unit": "mm"}
